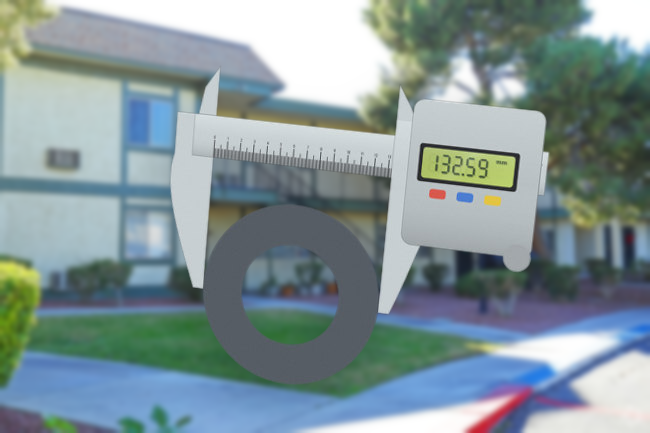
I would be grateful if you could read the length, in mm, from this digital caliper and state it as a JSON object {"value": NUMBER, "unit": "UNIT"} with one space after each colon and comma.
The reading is {"value": 132.59, "unit": "mm"}
